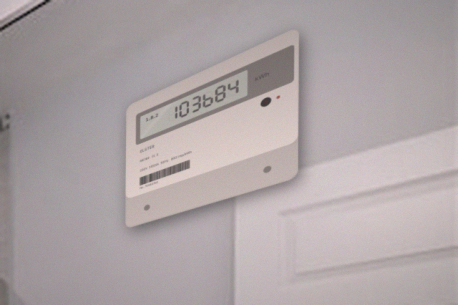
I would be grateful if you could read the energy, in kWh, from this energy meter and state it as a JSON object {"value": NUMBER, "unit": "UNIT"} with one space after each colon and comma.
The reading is {"value": 103684, "unit": "kWh"}
